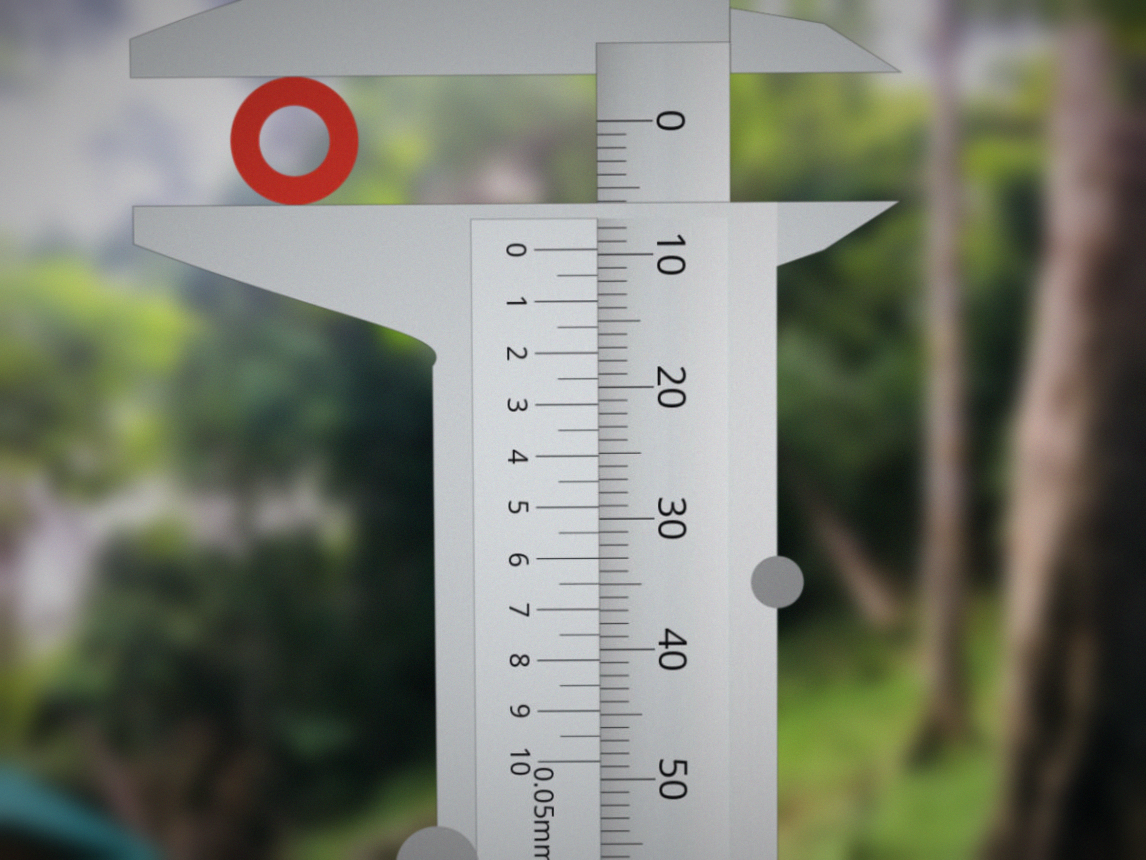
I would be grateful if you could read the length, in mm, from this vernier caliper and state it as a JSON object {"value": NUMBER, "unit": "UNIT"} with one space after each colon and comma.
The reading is {"value": 9.6, "unit": "mm"}
